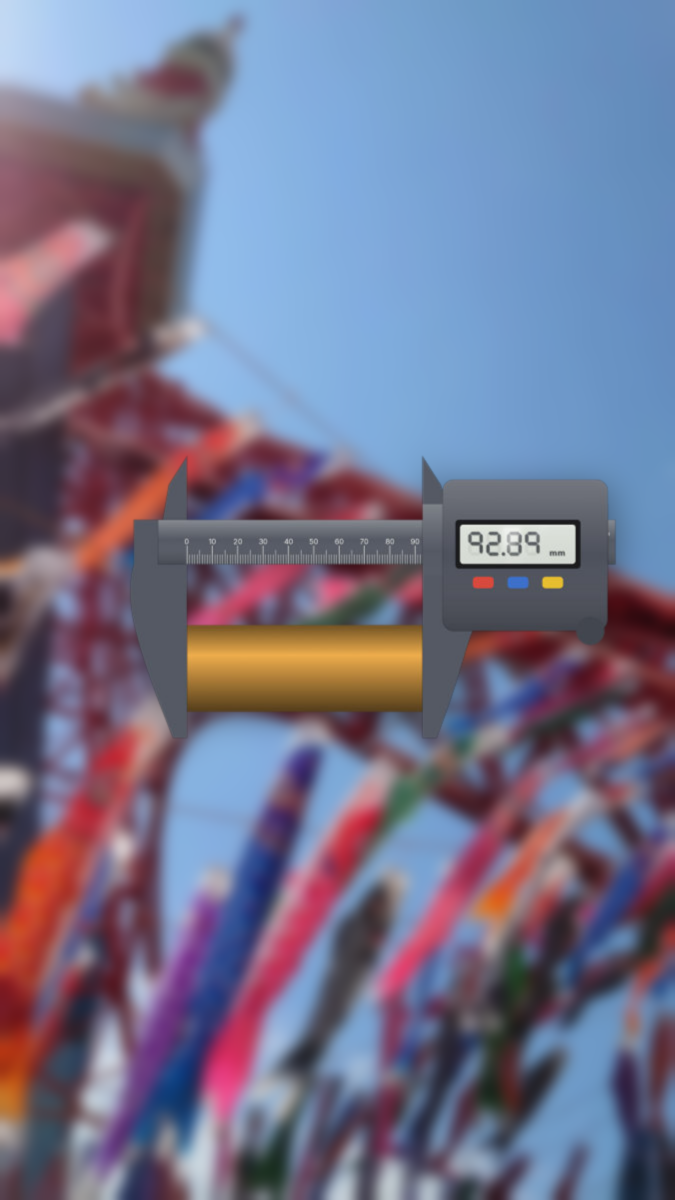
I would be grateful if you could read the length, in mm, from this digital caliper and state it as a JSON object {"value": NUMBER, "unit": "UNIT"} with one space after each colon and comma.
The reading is {"value": 92.89, "unit": "mm"}
